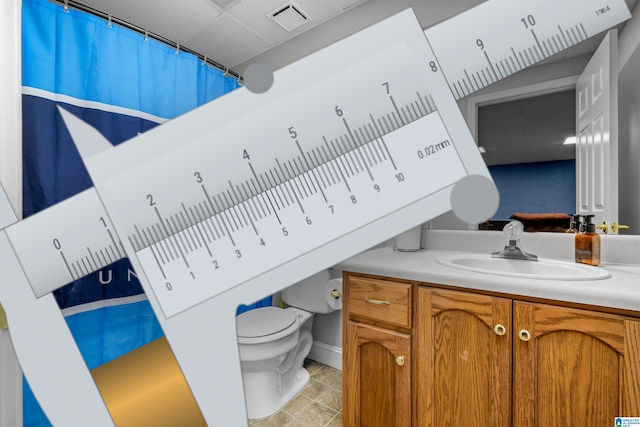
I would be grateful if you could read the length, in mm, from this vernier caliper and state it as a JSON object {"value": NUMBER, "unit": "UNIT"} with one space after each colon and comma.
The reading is {"value": 16.0, "unit": "mm"}
